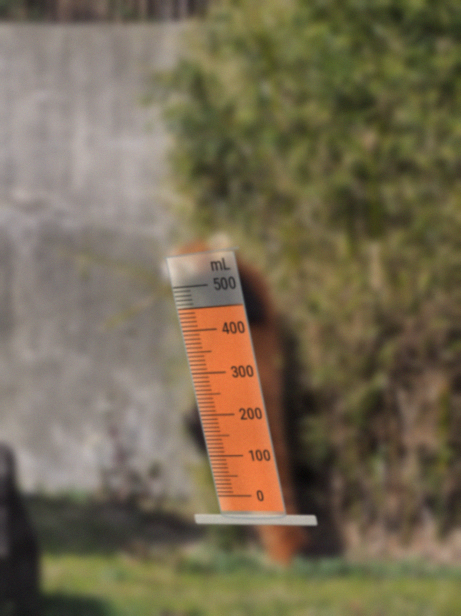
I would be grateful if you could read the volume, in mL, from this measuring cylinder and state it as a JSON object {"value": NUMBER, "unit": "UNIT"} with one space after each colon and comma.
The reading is {"value": 450, "unit": "mL"}
